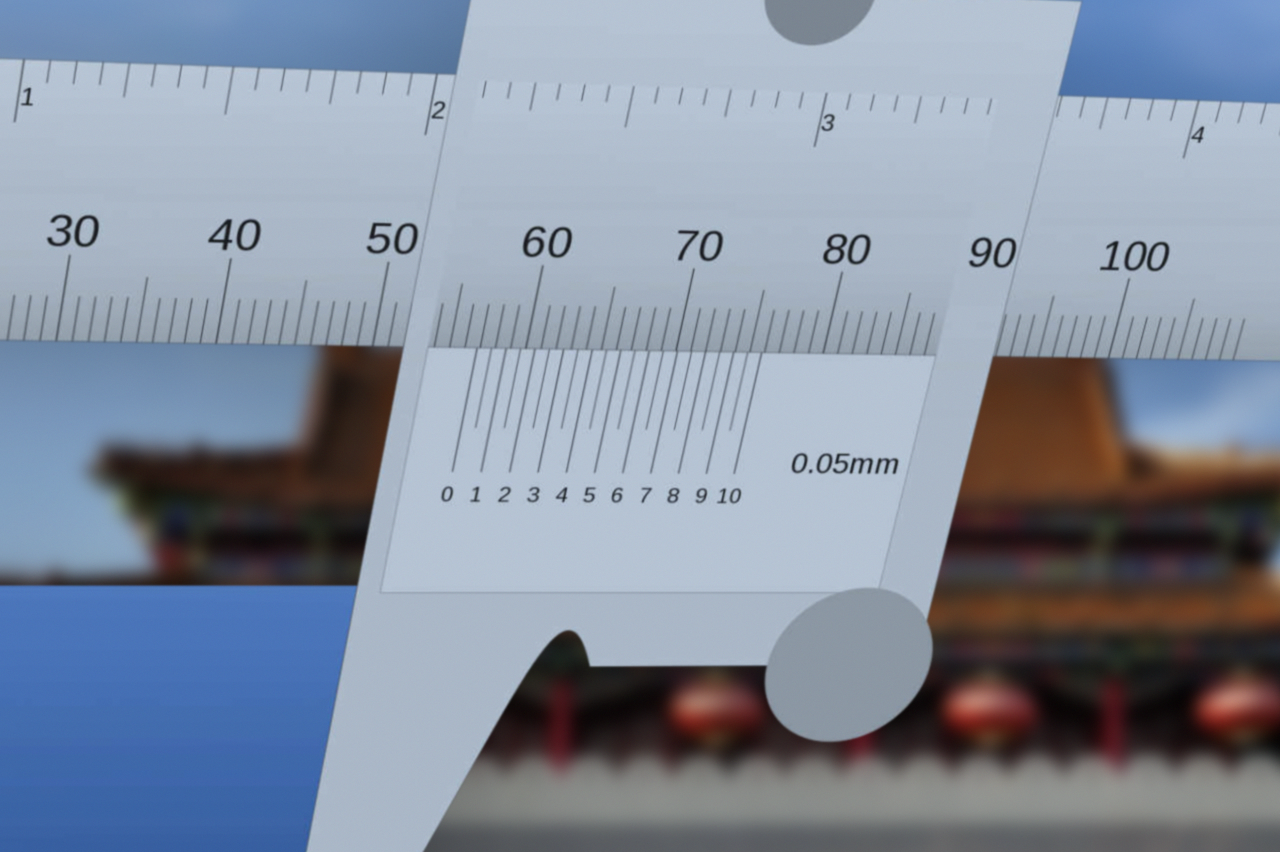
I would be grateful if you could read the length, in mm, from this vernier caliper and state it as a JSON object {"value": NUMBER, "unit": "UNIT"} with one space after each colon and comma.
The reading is {"value": 56.8, "unit": "mm"}
